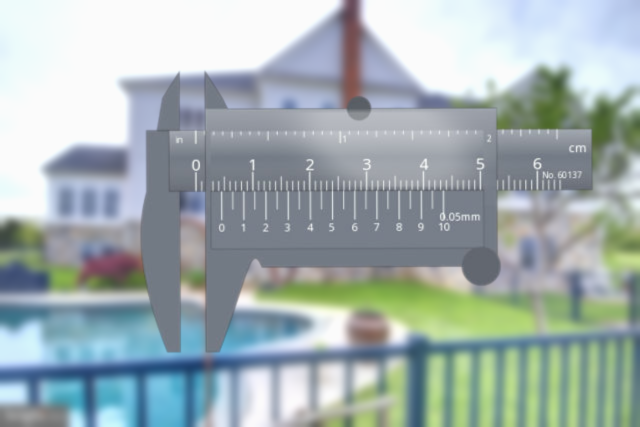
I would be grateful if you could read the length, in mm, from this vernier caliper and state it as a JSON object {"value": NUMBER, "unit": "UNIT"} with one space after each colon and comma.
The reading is {"value": 4.5, "unit": "mm"}
